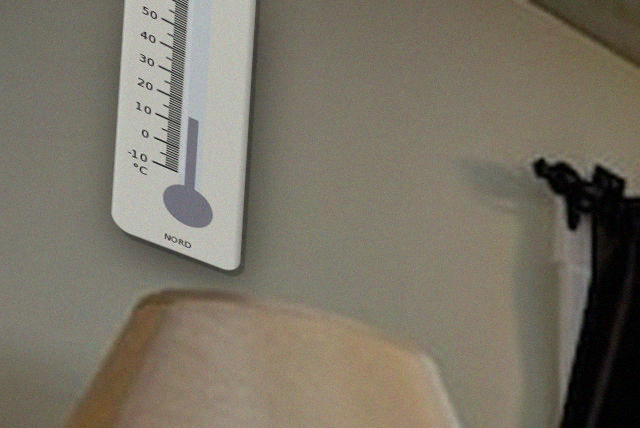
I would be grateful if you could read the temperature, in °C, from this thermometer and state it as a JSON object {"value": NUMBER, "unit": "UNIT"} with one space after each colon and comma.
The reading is {"value": 15, "unit": "°C"}
